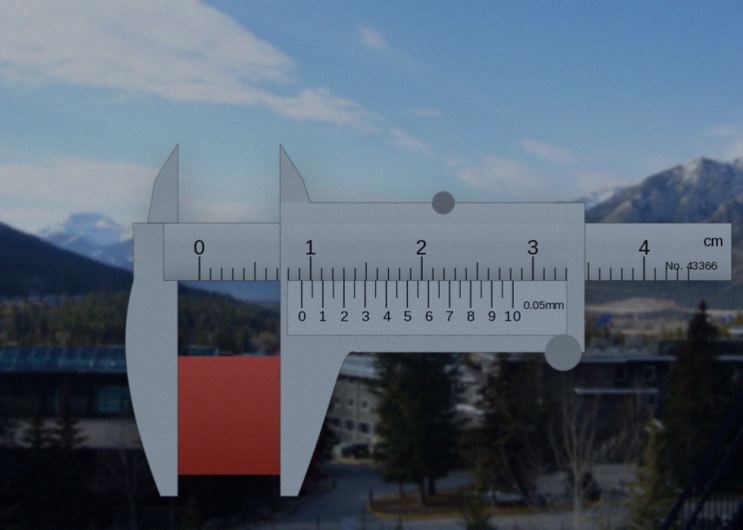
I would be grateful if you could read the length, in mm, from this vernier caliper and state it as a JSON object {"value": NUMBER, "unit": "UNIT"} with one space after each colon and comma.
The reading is {"value": 9.2, "unit": "mm"}
